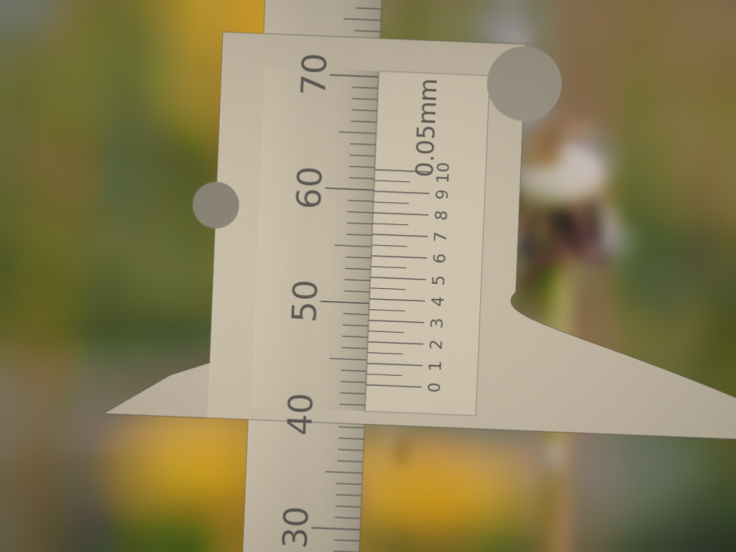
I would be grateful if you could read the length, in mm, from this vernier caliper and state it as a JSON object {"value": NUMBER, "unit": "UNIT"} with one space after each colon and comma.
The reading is {"value": 42.8, "unit": "mm"}
